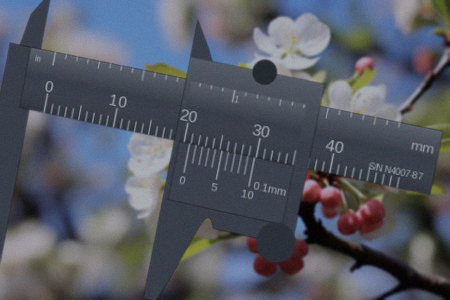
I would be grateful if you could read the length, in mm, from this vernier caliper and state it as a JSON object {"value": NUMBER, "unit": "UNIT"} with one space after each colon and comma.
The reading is {"value": 20.8, "unit": "mm"}
